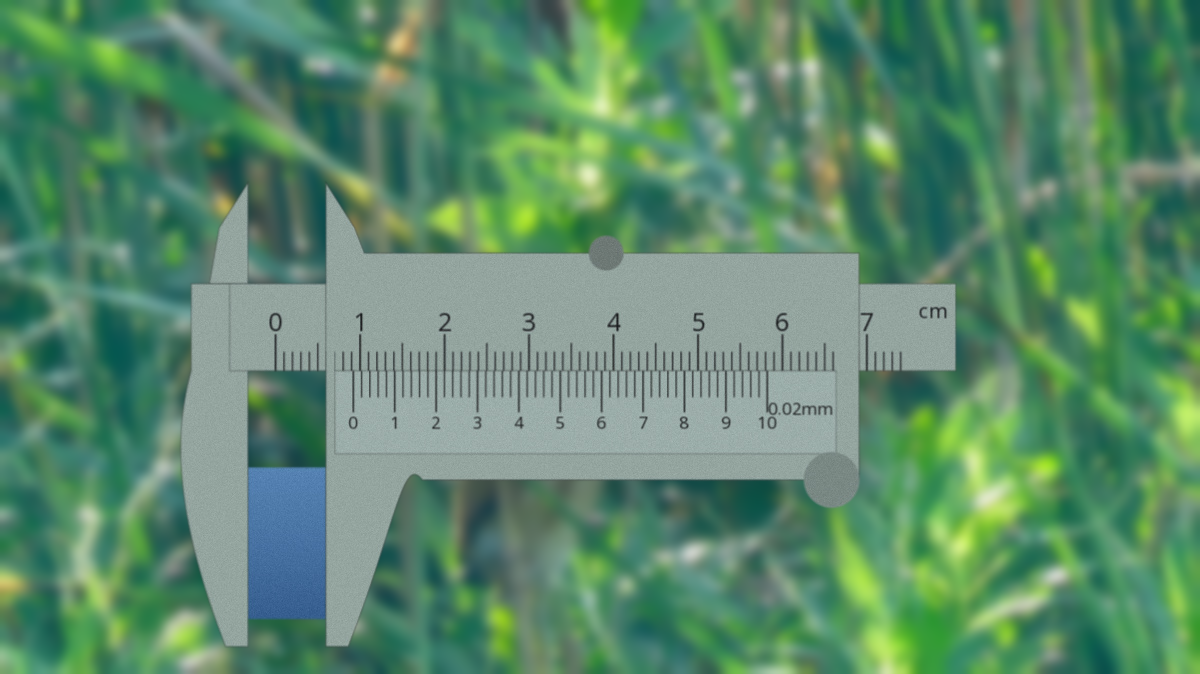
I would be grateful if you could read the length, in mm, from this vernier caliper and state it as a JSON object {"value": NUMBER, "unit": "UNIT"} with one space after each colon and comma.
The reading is {"value": 9.2, "unit": "mm"}
